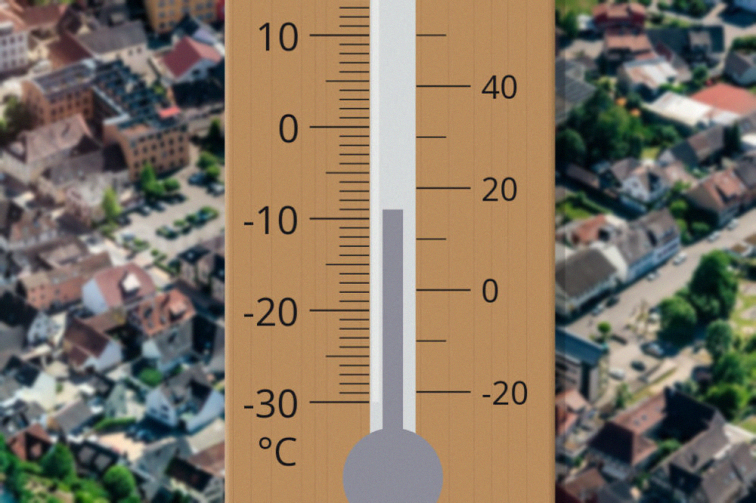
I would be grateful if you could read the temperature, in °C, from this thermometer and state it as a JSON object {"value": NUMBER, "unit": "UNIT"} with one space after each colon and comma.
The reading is {"value": -9, "unit": "°C"}
